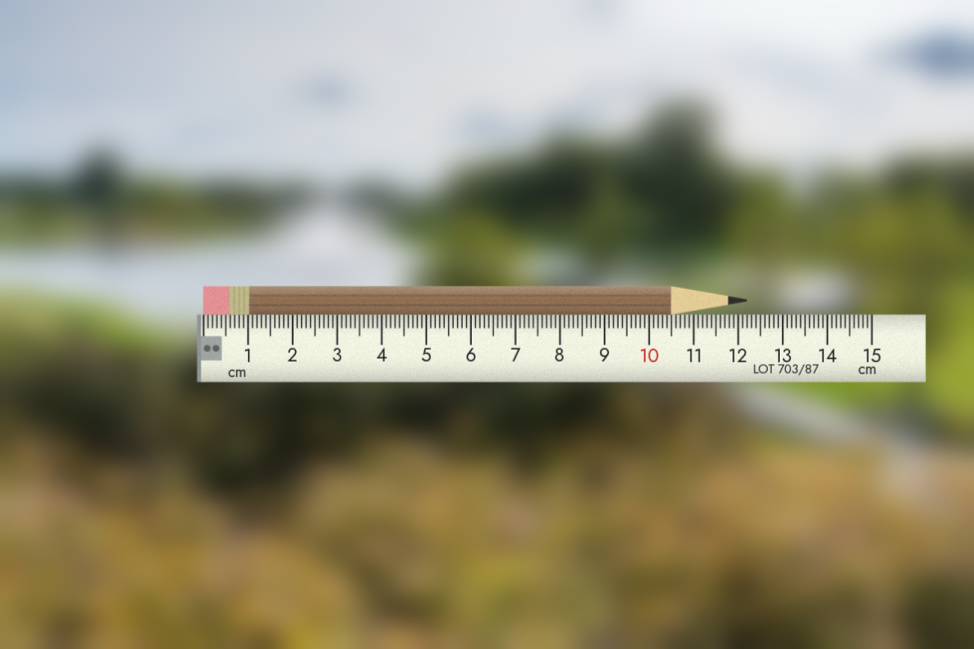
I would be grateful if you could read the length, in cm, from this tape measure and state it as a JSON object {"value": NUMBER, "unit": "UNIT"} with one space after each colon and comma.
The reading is {"value": 12.2, "unit": "cm"}
